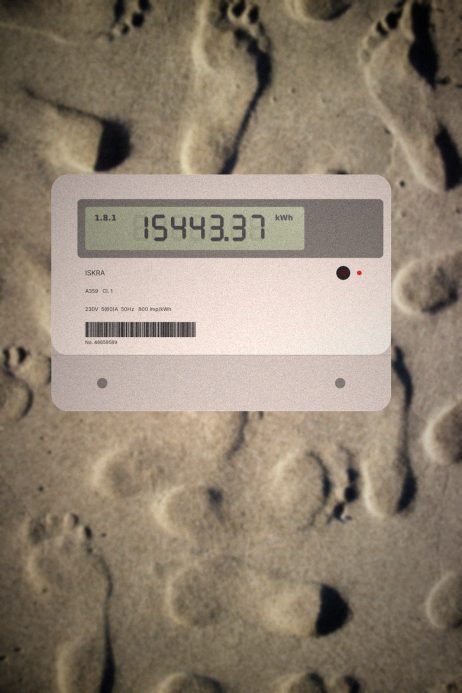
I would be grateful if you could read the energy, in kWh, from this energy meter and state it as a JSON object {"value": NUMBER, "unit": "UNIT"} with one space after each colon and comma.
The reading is {"value": 15443.37, "unit": "kWh"}
